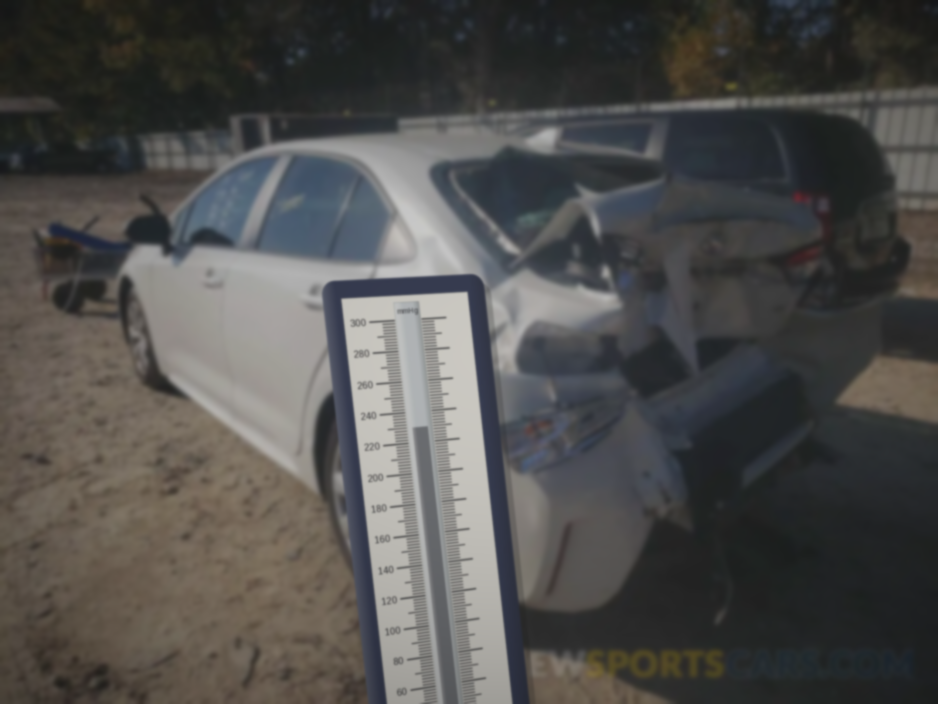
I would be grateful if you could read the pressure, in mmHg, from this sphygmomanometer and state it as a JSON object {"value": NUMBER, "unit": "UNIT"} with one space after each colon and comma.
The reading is {"value": 230, "unit": "mmHg"}
